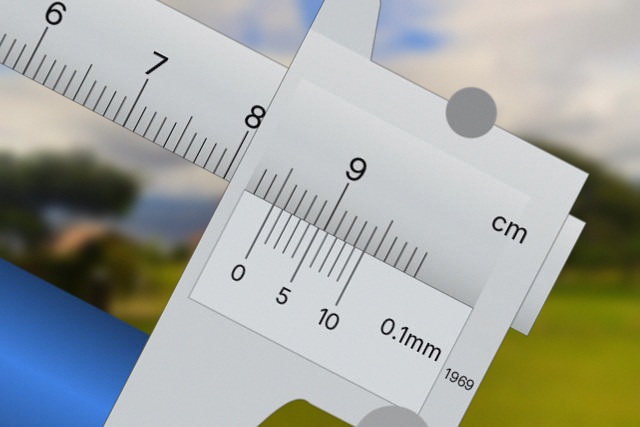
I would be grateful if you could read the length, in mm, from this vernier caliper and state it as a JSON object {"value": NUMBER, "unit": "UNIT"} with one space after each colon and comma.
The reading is {"value": 85.0, "unit": "mm"}
